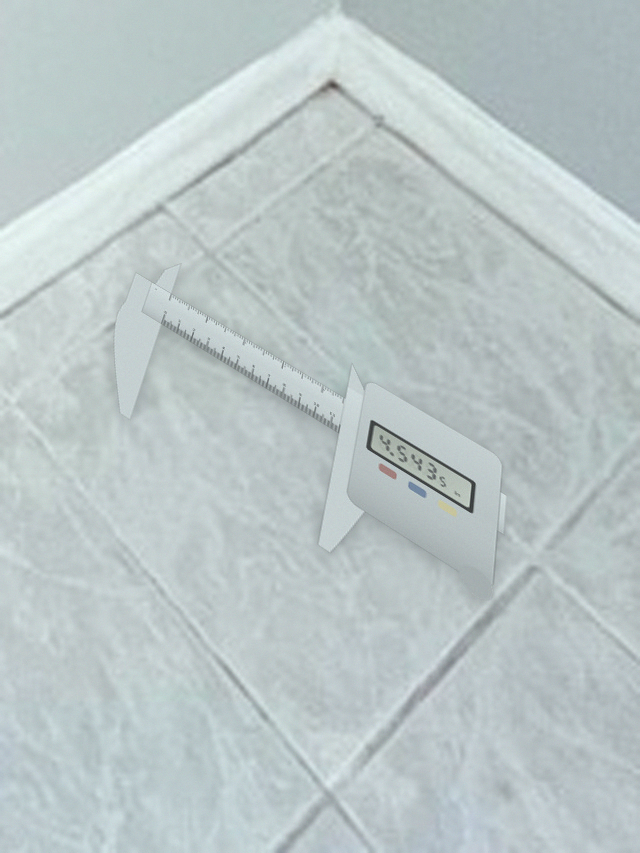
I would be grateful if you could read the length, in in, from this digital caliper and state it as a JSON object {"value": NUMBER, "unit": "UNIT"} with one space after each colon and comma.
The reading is {"value": 4.5435, "unit": "in"}
